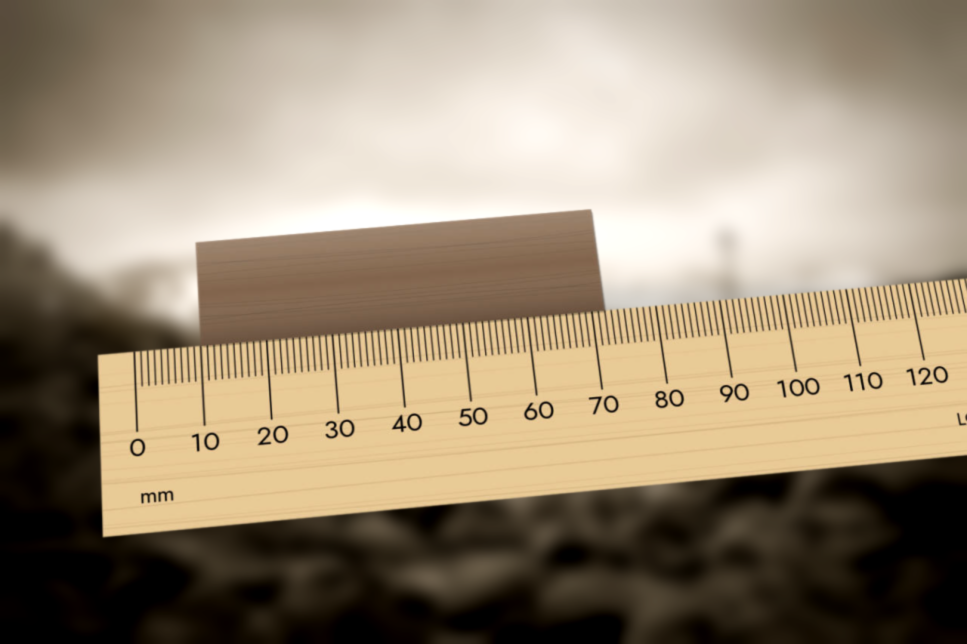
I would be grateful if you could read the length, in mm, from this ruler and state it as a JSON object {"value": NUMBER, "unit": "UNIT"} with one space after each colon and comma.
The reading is {"value": 62, "unit": "mm"}
